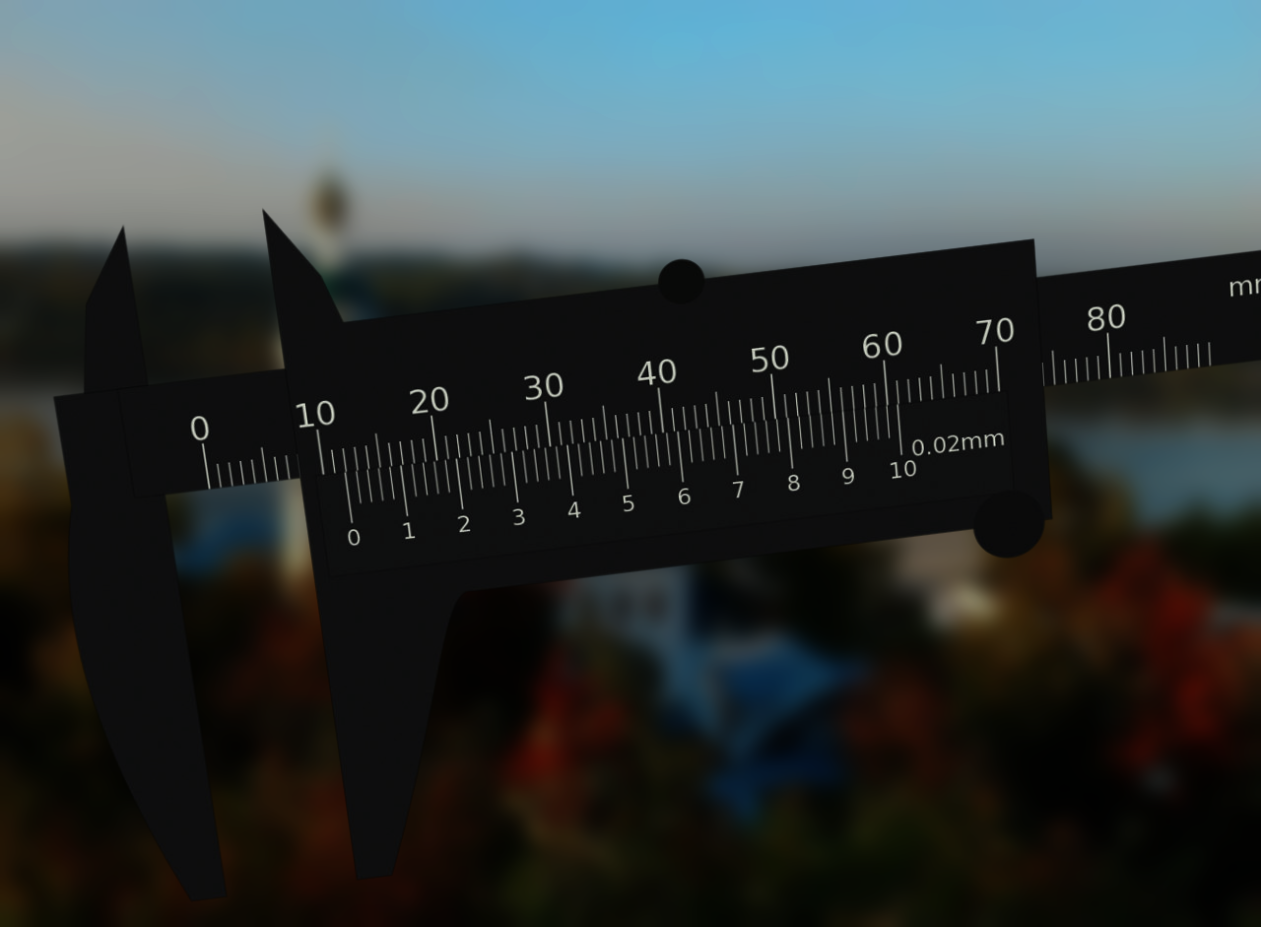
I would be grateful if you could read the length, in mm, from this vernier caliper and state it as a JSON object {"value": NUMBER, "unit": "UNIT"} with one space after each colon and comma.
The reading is {"value": 11.9, "unit": "mm"}
